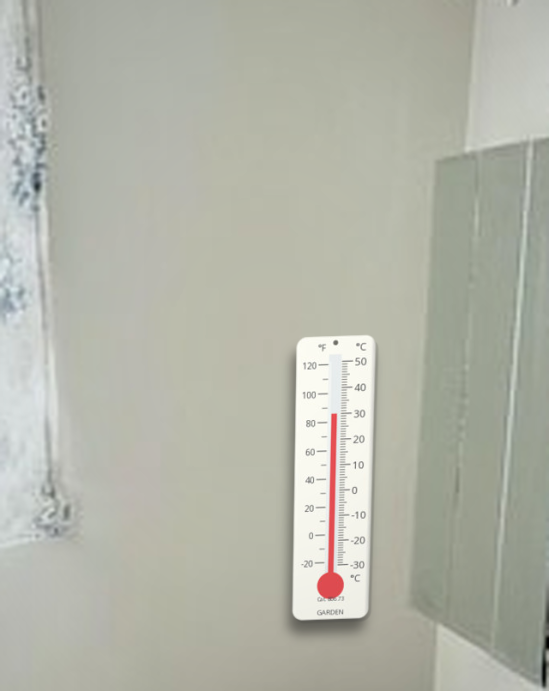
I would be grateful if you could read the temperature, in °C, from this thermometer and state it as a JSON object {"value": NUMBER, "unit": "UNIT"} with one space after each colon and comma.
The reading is {"value": 30, "unit": "°C"}
